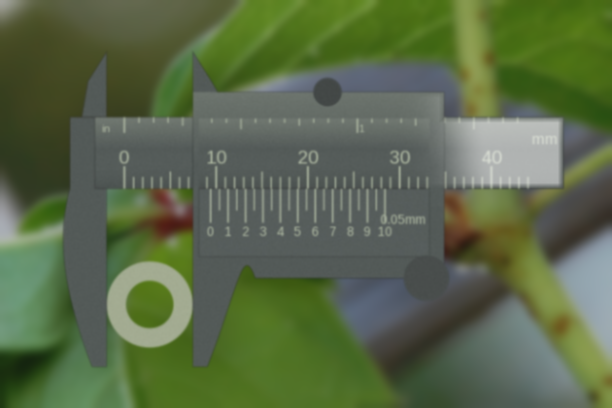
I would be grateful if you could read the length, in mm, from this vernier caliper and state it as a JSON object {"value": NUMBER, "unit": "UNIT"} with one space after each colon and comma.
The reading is {"value": 9.4, "unit": "mm"}
